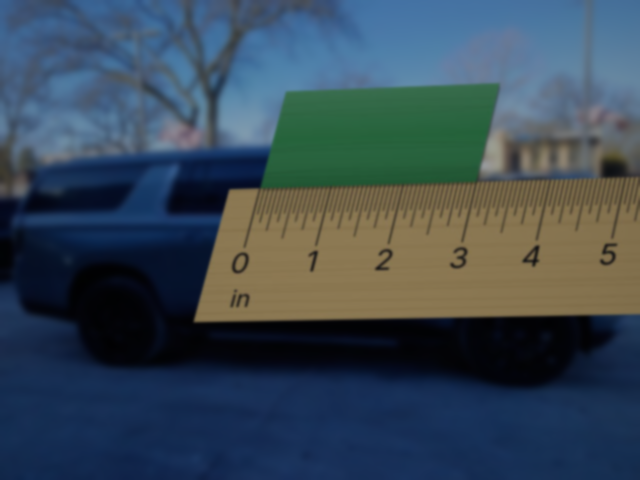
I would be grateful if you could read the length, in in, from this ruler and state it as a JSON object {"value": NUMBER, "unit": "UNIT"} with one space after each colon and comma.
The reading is {"value": 3, "unit": "in"}
